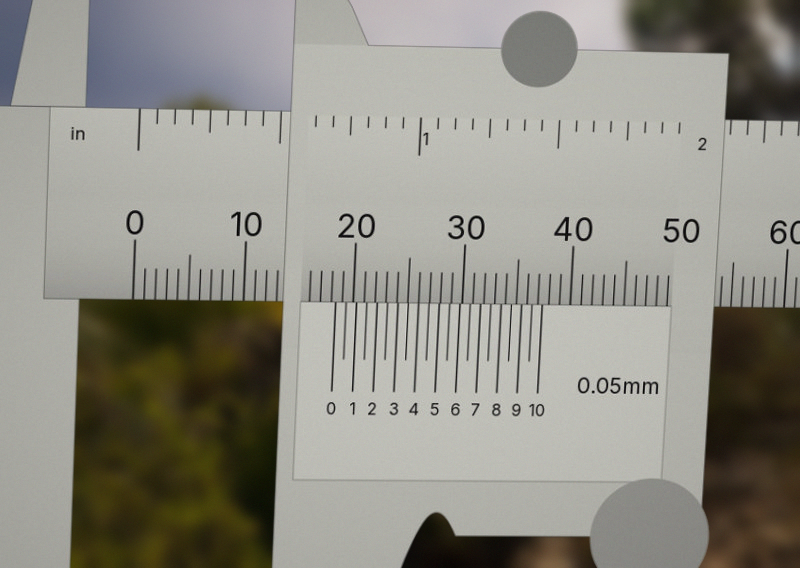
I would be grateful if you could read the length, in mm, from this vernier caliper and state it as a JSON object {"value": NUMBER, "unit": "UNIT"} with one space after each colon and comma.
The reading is {"value": 18.4, "unit": "mm"}
